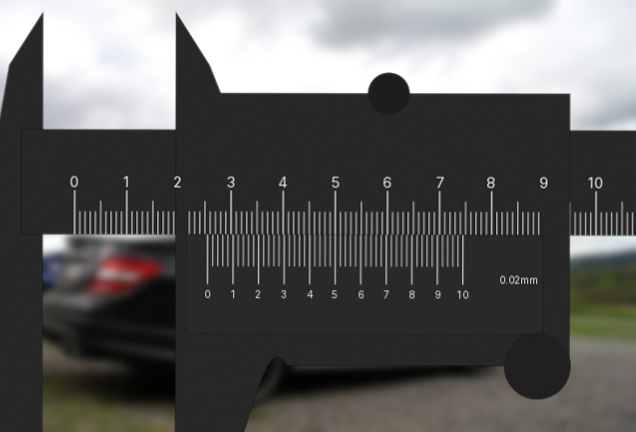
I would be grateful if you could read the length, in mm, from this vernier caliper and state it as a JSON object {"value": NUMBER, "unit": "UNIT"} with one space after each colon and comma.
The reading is {"value": 25.5, "unit": "mm"}
